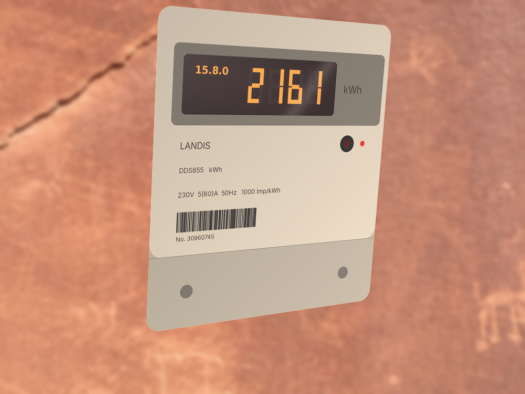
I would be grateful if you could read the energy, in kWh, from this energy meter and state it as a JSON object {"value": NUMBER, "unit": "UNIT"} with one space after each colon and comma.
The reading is {"value": 2161, "unit": "kWh"}
